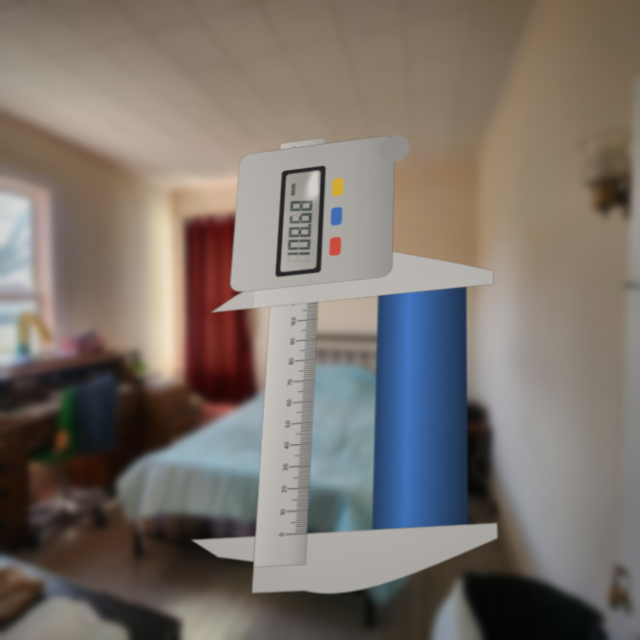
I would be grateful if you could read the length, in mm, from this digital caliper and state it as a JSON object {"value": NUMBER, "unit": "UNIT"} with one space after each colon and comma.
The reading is {"value": 108.68, "unit": "mm"}
